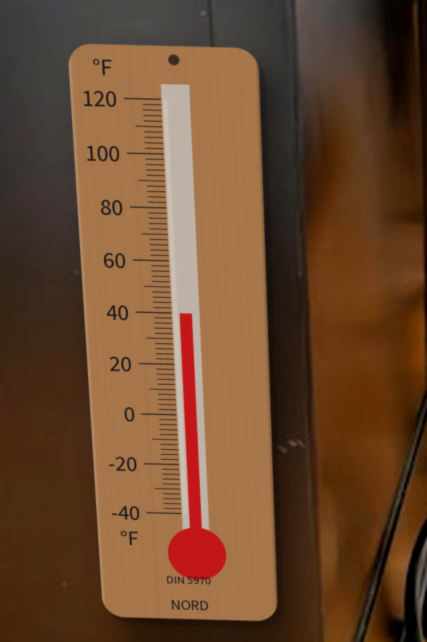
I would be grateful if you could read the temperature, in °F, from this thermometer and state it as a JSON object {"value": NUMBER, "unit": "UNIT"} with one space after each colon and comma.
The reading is {"value": 40, "unit": "°F"}
